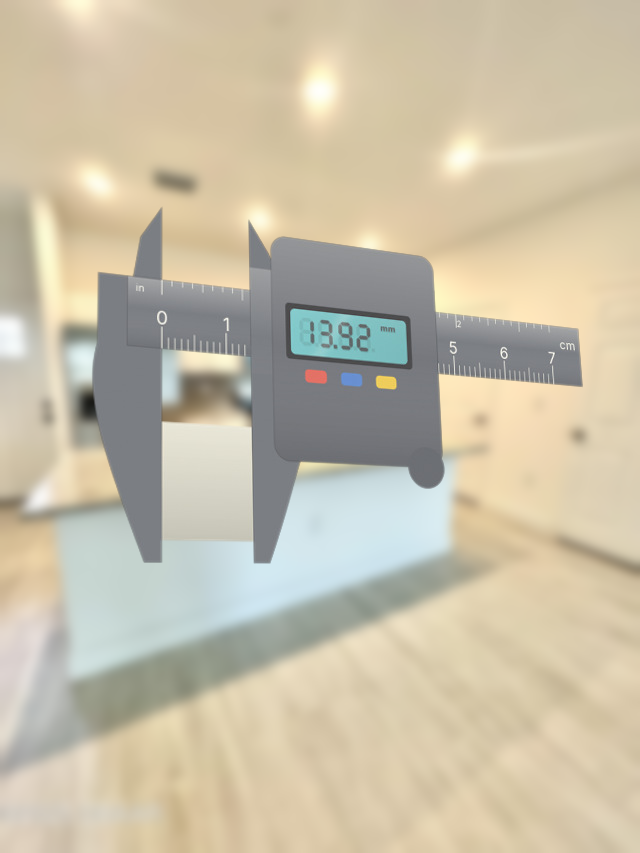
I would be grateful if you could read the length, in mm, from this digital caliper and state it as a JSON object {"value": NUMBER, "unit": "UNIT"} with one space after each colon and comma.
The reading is {"value": 13.92, "unit": "mm"}
